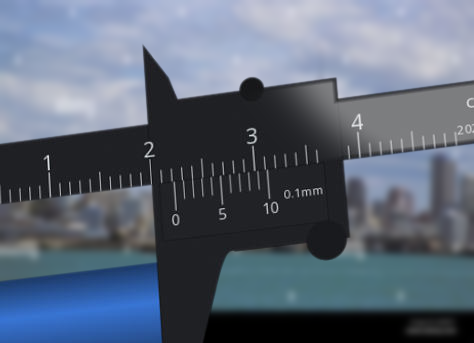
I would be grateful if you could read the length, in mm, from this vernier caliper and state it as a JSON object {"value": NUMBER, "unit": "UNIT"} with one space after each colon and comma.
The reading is {"value": 22.2, "unit": "mm"}
